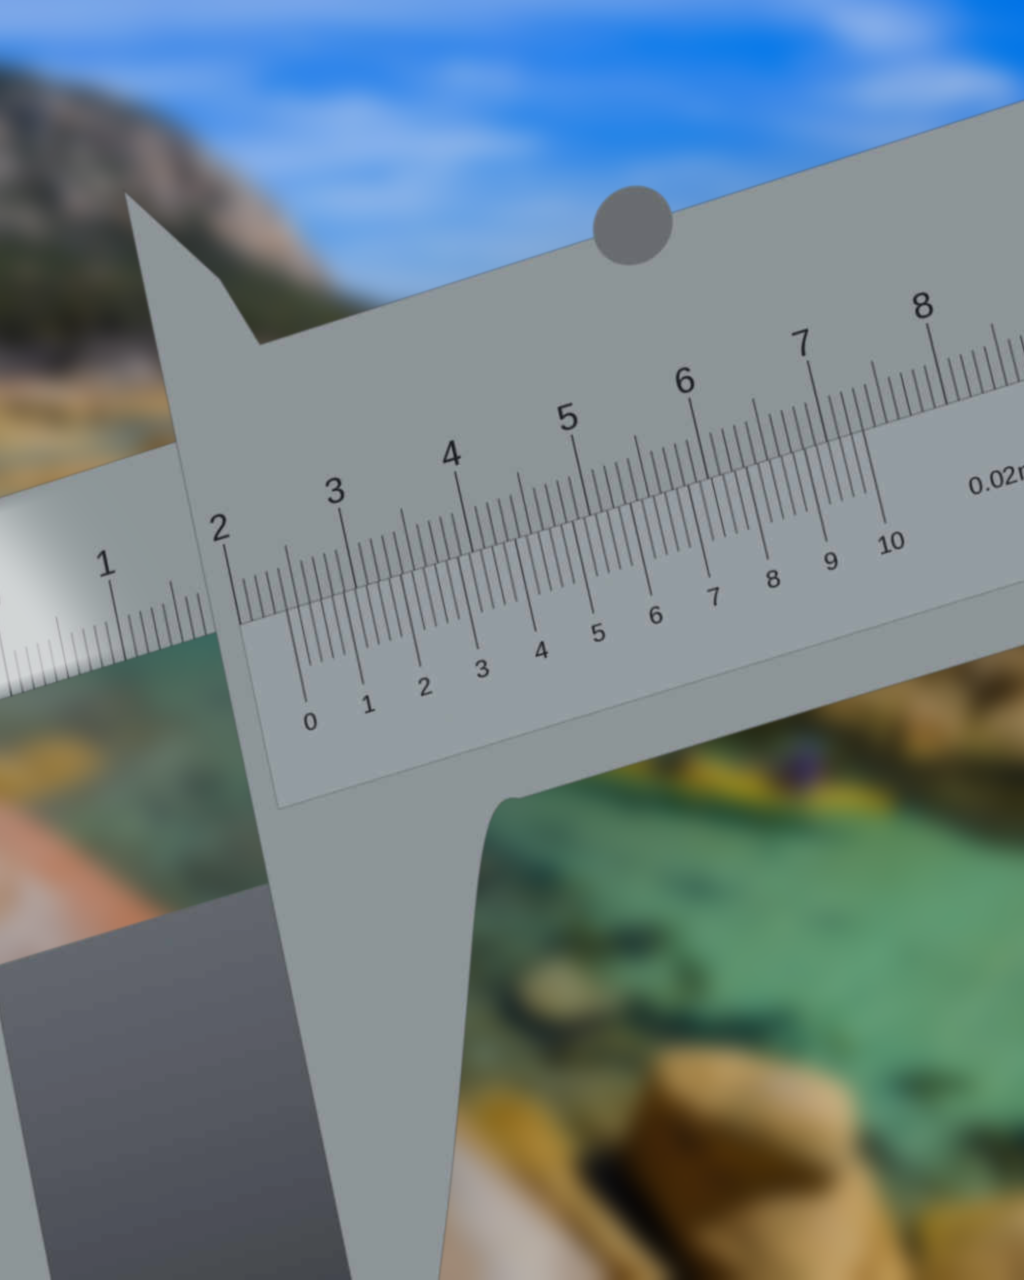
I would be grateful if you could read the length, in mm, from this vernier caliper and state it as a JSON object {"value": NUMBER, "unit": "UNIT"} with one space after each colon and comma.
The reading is {"value": 24.0, "unit": "mm"}
